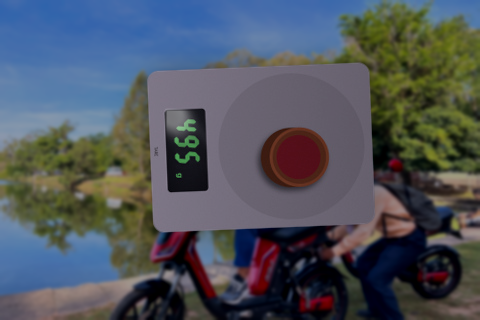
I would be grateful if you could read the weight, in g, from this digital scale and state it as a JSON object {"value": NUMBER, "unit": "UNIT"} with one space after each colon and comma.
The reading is {"value": 495, "unit": "g"}
